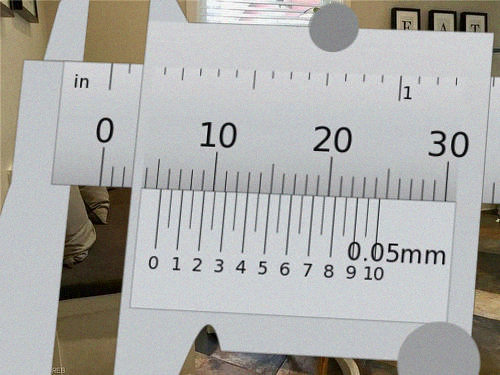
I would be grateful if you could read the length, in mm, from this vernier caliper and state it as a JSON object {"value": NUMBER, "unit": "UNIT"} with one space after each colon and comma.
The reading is {"value": 5.4, "unit": "mm"}
